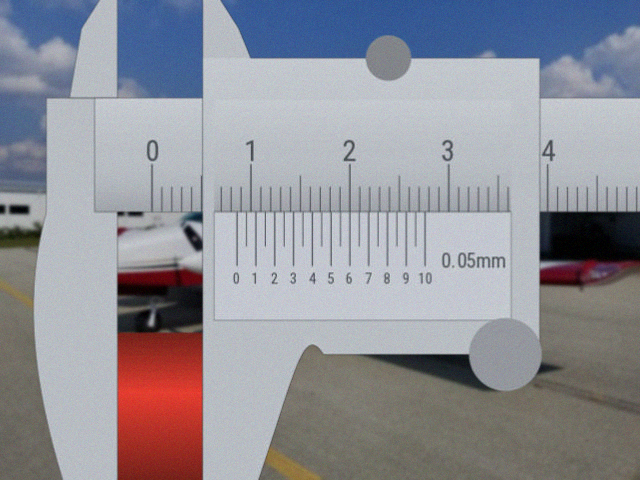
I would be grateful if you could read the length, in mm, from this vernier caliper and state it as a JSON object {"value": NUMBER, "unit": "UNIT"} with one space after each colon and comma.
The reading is {"value": 8.6, "unit": "mm"}
